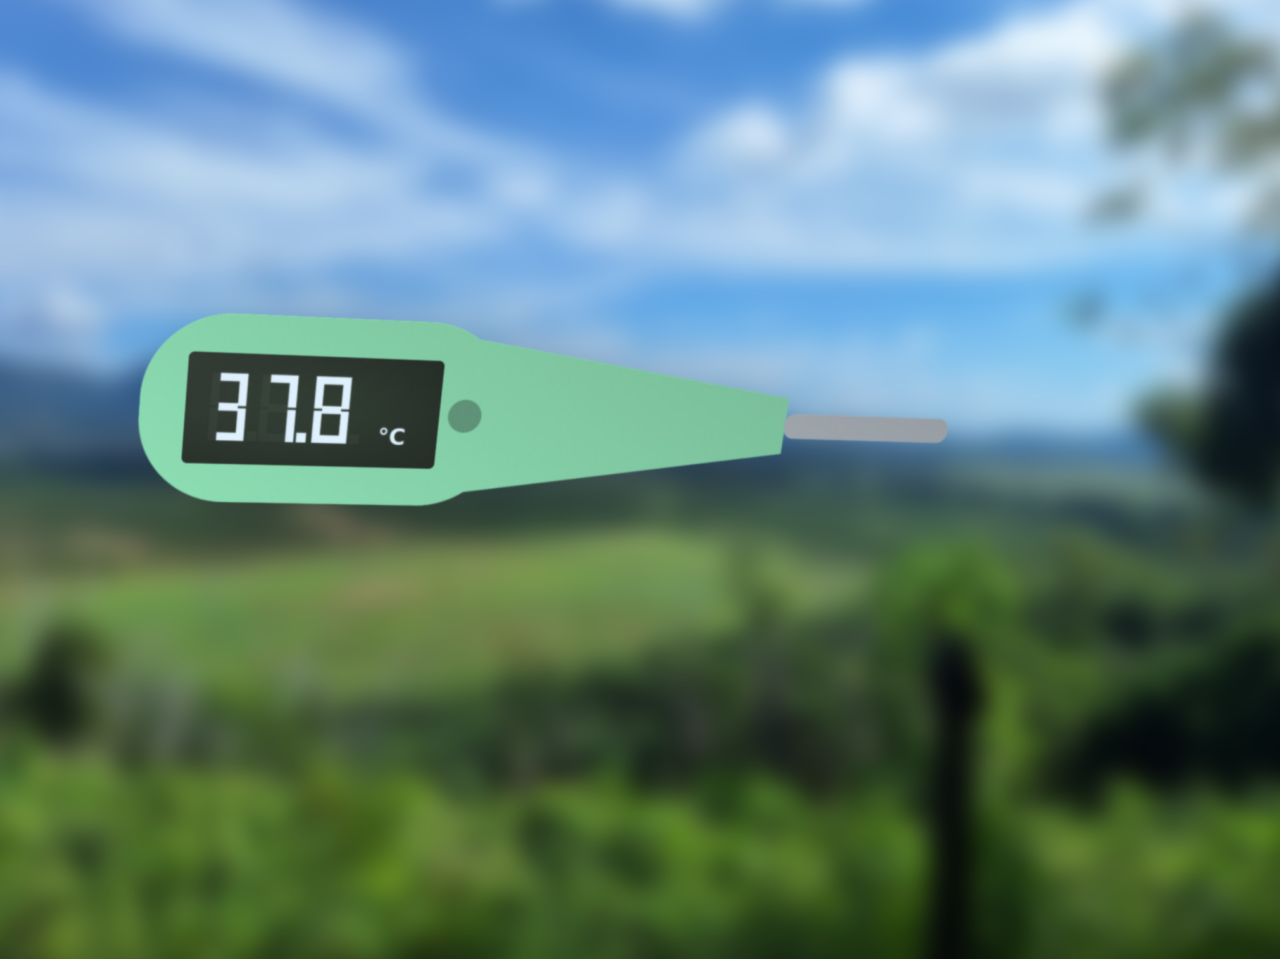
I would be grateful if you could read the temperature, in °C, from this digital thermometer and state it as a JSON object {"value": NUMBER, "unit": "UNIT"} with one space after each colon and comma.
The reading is {"value": 37.8, "unit": "°C"}
